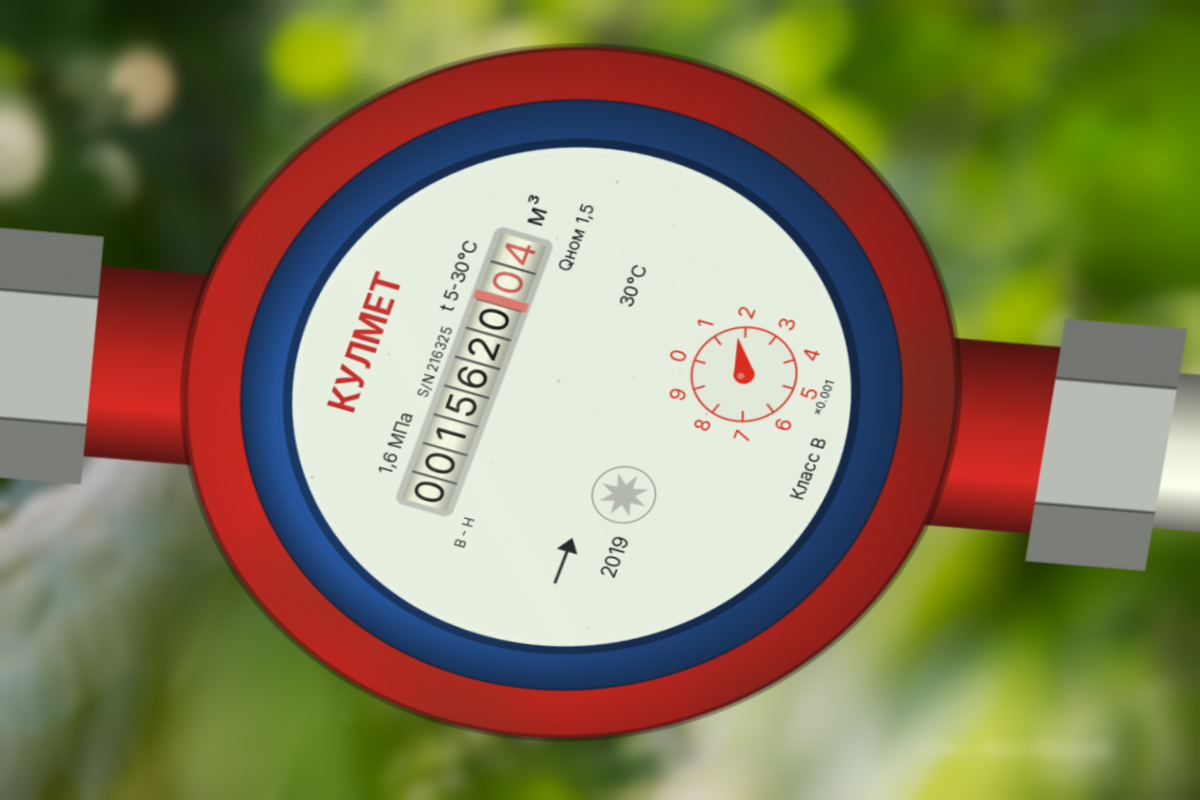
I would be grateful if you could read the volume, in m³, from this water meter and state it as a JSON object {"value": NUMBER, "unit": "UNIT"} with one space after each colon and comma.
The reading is {"value": 15620.041, "unit": "m³"}
